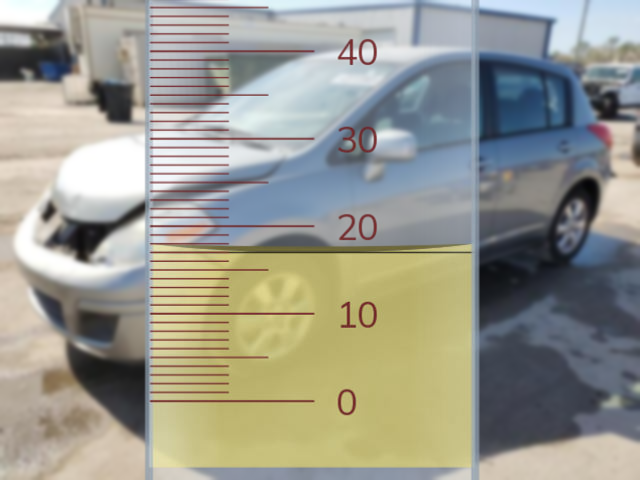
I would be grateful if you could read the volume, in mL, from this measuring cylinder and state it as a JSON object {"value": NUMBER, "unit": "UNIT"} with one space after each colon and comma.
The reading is {"value": 17, "unit": "mL"}
